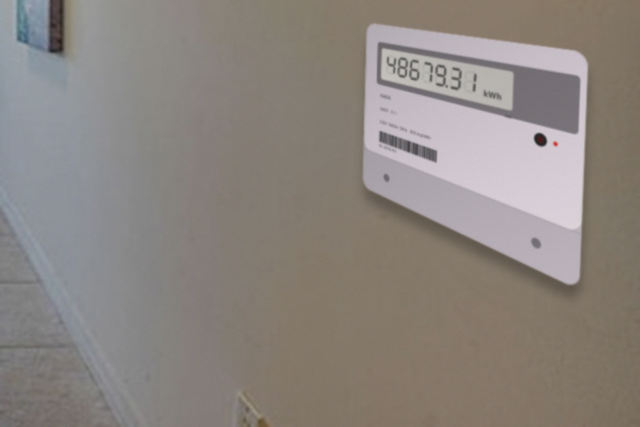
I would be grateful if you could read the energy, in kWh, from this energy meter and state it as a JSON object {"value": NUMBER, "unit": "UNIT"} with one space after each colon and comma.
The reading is {"value": 48679.31, "unit": "kWh"}
